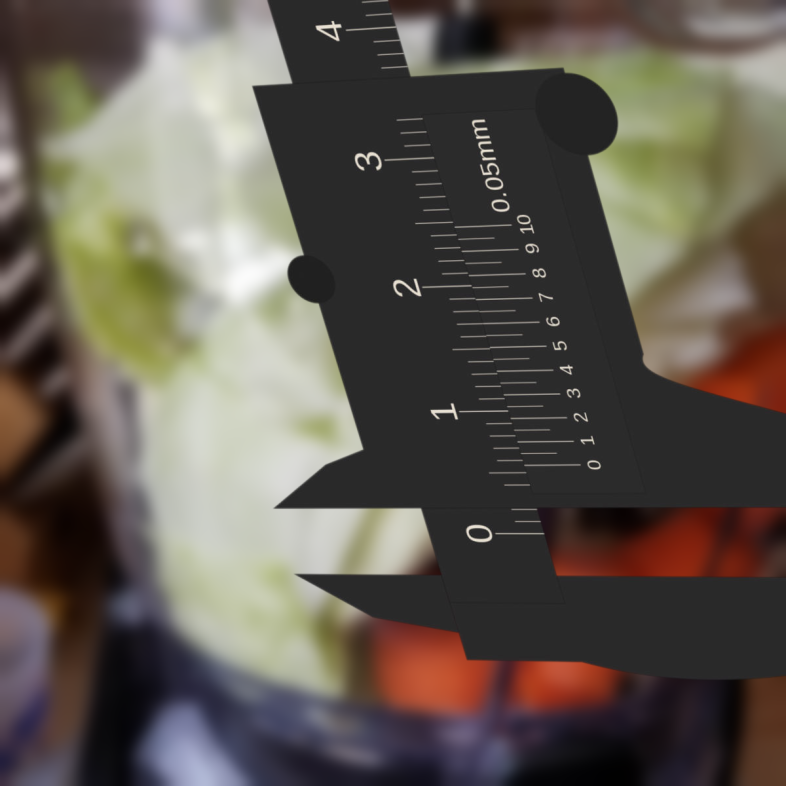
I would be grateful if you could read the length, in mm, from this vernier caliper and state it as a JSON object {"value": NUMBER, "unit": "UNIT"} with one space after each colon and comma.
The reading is {"value": 5.6, "unit": "mm"}
